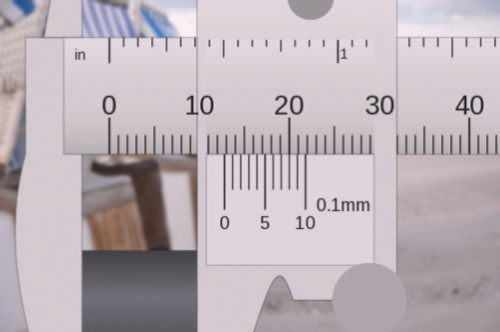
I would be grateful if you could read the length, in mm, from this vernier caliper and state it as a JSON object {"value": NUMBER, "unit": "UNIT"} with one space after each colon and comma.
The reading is {"value": 12.8, "unit": "mm"}
